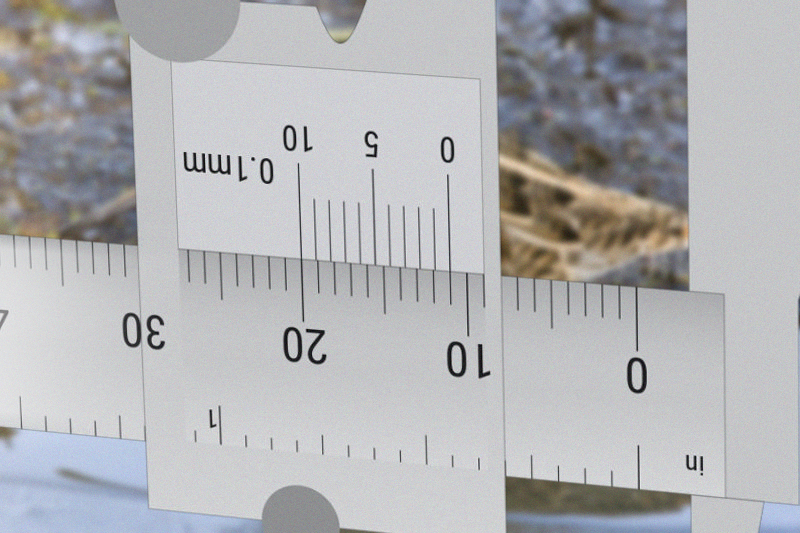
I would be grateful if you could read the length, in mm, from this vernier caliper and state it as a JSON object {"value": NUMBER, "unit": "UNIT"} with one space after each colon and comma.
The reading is {"value": 11.0, "unit": "mm"}
